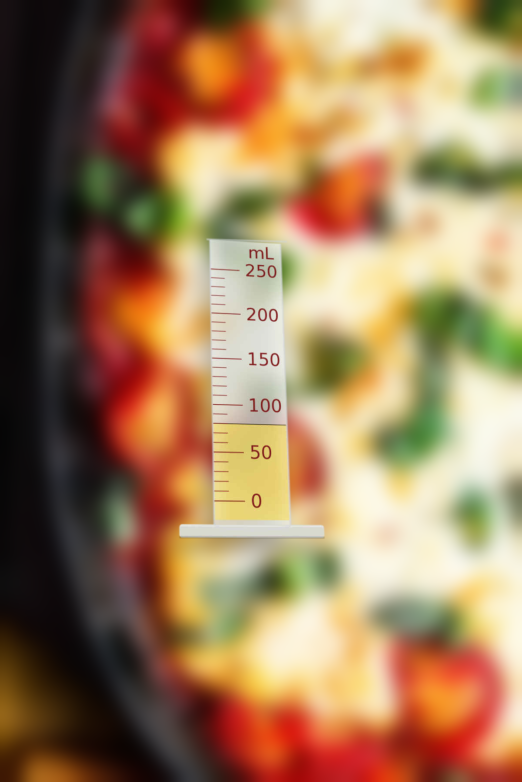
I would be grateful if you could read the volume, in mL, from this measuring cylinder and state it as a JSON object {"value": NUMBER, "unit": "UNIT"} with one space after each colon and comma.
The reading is {"value": 80, "unit": "mL"}
